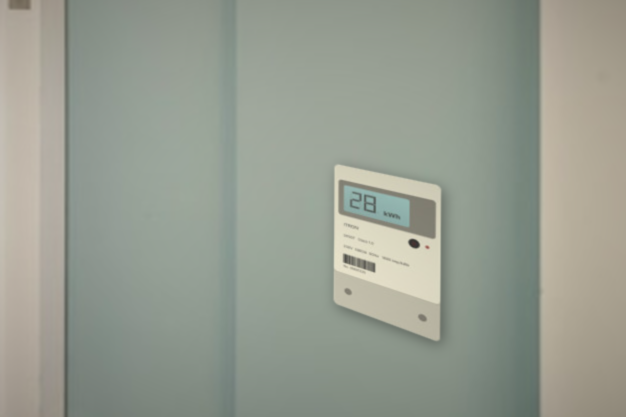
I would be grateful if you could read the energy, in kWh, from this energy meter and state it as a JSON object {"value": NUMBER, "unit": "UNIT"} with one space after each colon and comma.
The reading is {"value": 28, "unit": "kWh"}
